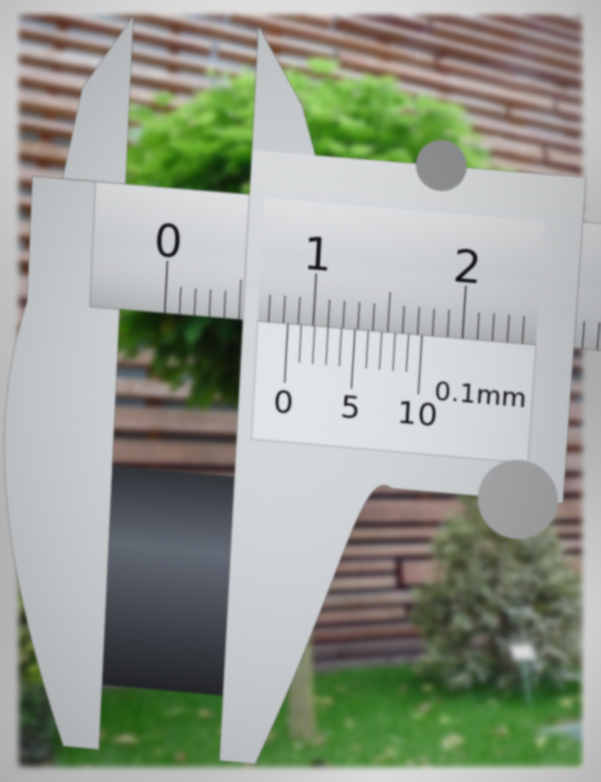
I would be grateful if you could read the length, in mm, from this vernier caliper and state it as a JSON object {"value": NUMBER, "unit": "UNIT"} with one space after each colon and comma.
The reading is {"value": 8.3, "unit": "mm"}
